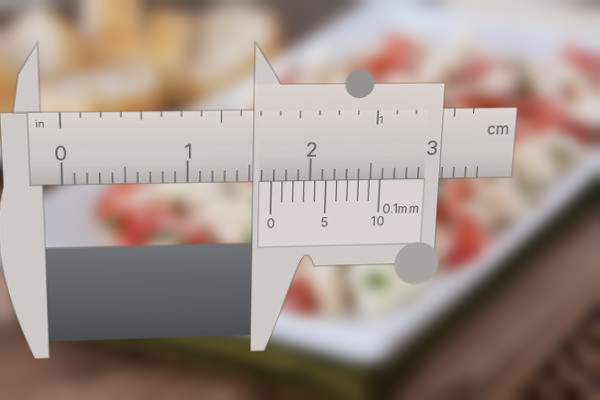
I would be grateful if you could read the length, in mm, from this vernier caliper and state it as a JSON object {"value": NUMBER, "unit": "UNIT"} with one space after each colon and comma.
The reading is {"value": 16.8, "unit": "mm"}
